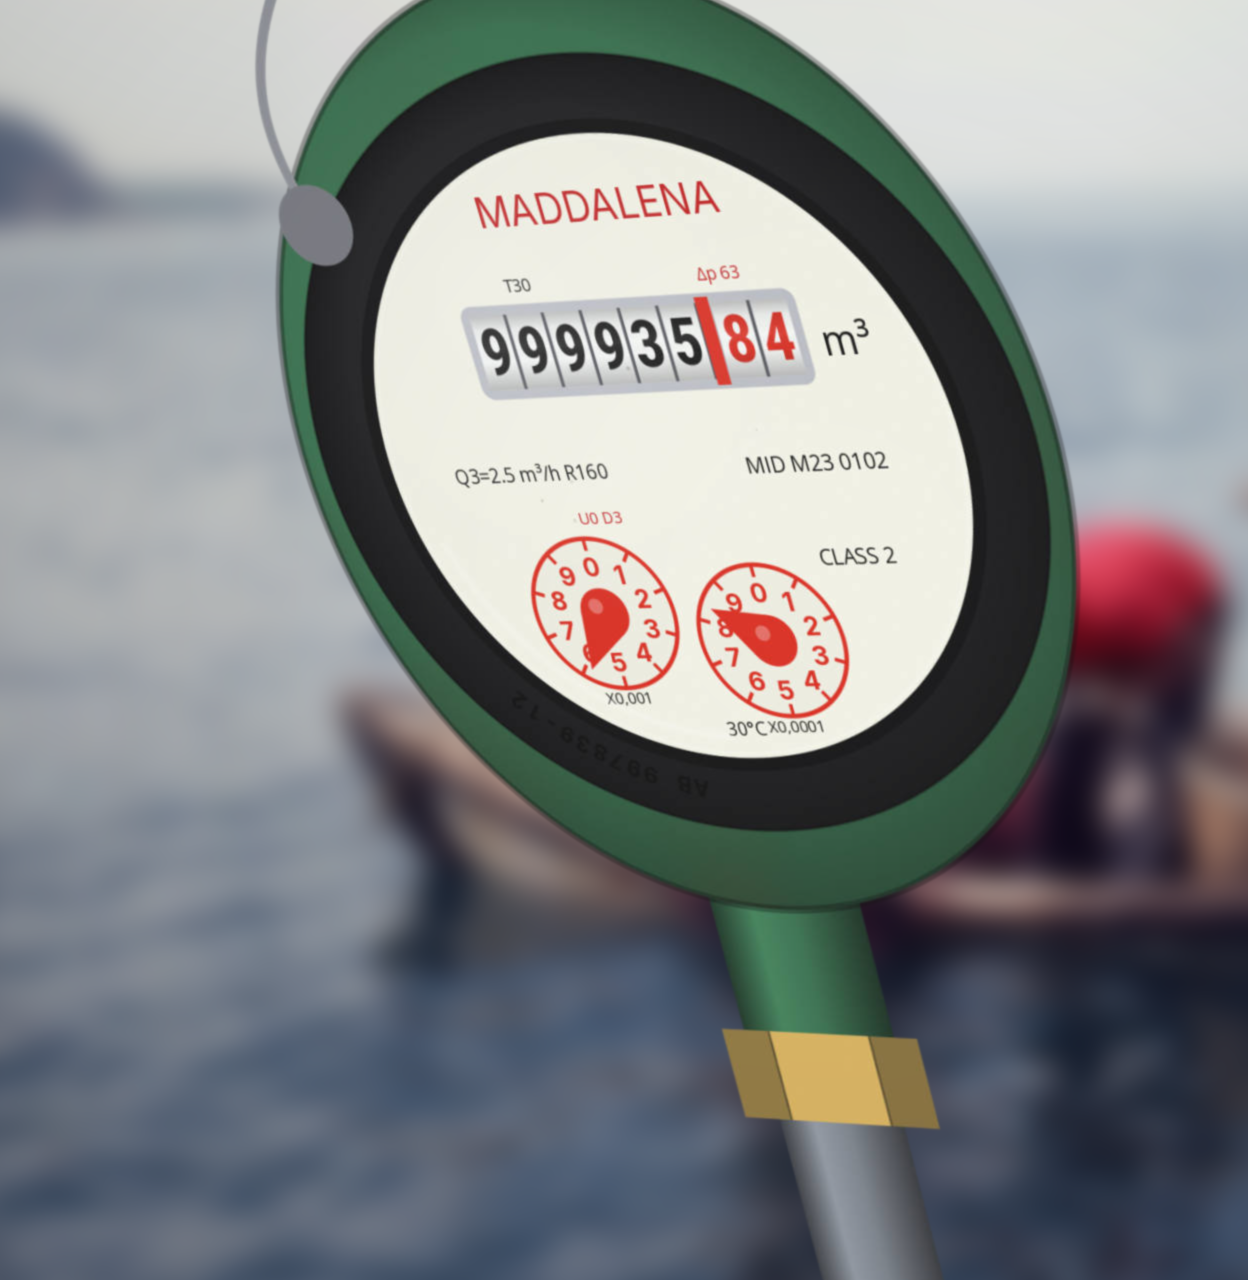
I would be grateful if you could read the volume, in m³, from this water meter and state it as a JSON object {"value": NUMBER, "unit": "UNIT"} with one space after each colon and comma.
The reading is {"value": 999935.8458, "unit": "m³"}
